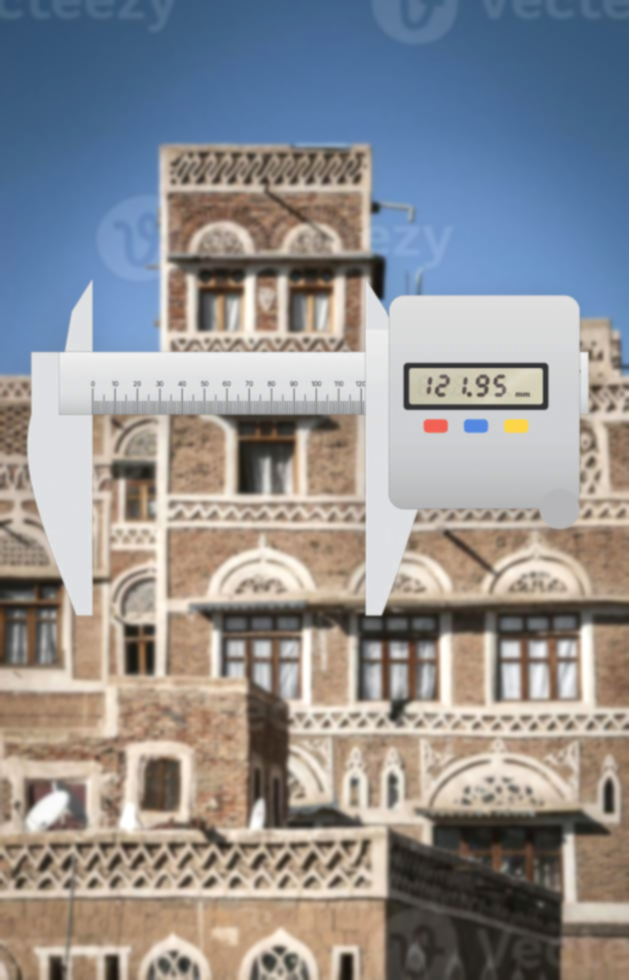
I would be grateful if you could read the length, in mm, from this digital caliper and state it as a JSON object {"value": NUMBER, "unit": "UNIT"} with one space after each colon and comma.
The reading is {"value": 121.95, "unit": "mm"}
